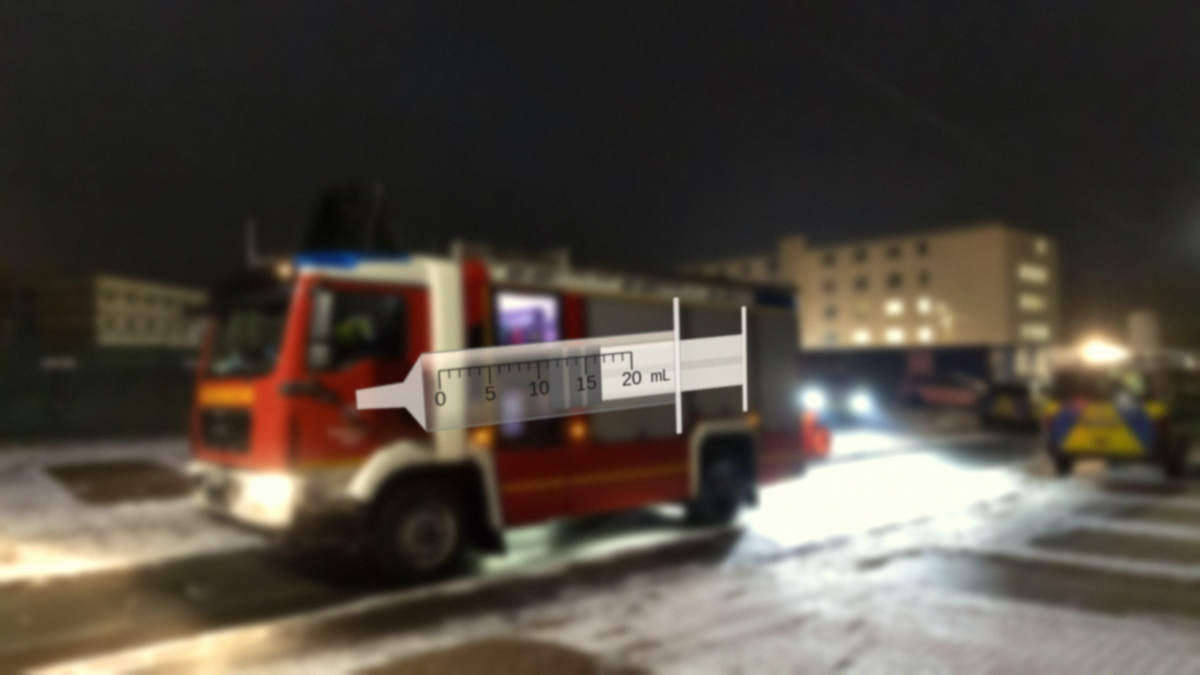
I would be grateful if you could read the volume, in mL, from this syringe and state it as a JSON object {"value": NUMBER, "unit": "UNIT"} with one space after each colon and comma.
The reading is {"value": 11, "unit": "mL"}
